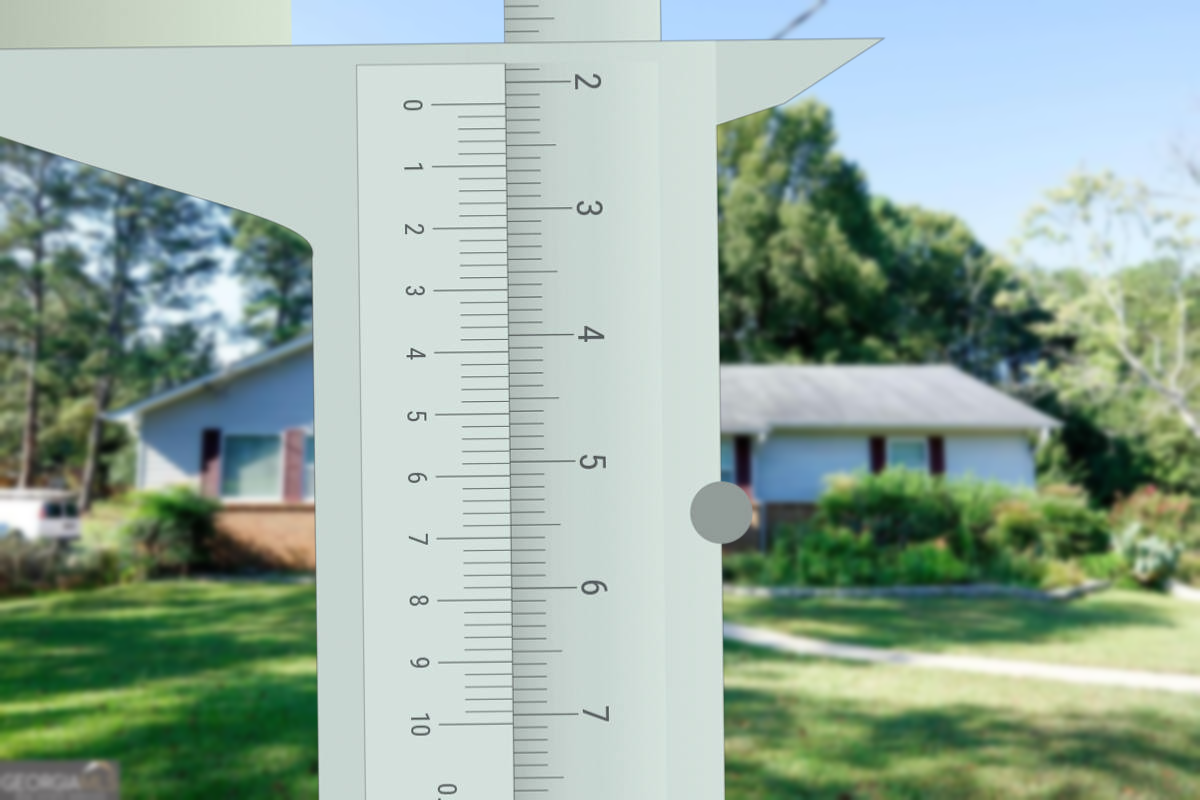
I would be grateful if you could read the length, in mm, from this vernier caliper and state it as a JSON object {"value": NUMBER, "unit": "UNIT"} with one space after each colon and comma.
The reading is {"value": 21.7, "unit": "mm"}
